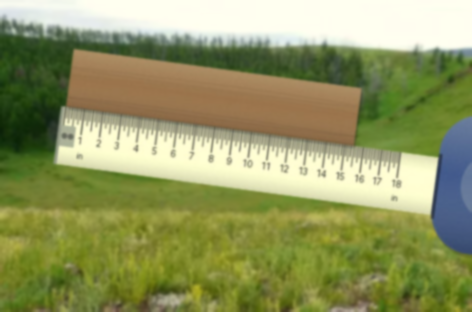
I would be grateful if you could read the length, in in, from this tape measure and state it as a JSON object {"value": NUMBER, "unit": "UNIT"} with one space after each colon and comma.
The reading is {"value": 15.5, "unit": "in"}
